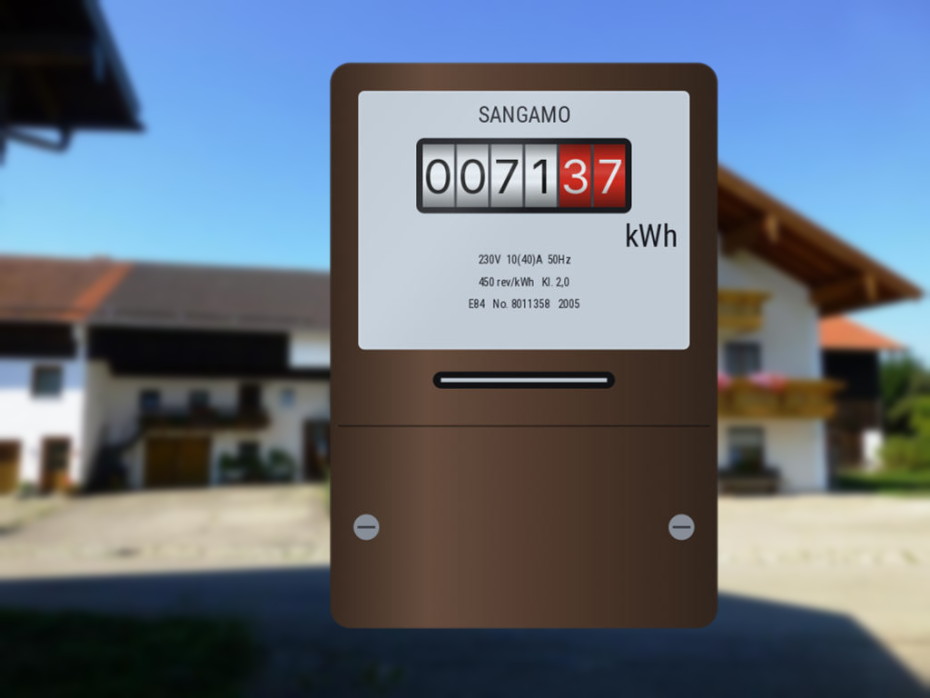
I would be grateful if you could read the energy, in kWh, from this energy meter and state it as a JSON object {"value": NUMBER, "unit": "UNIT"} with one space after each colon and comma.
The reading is {"value": 71.37, "unit": "kWh"}
